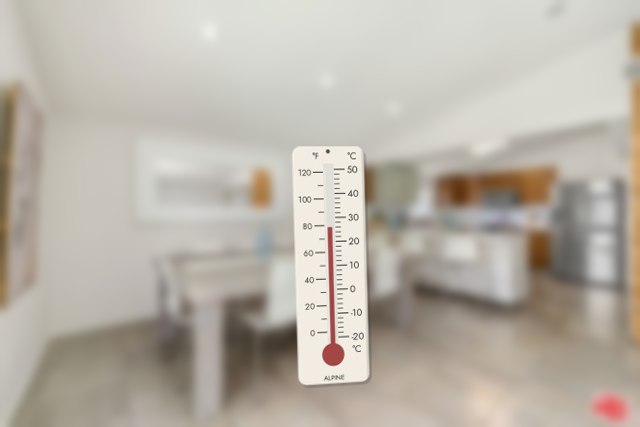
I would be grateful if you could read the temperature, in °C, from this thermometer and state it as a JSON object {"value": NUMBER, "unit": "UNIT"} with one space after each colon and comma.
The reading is {"value": 26, "unit": "°C"}
